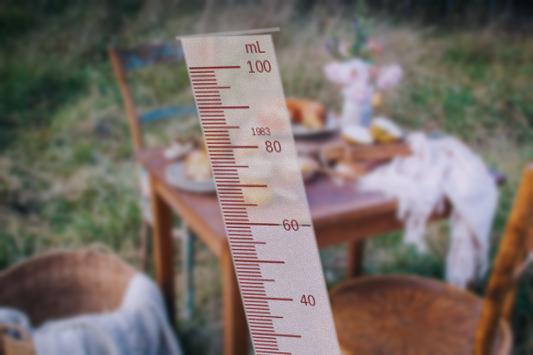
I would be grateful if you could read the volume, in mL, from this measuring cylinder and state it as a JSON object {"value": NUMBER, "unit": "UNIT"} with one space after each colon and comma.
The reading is {"value": 60, "unit": "mL"}
